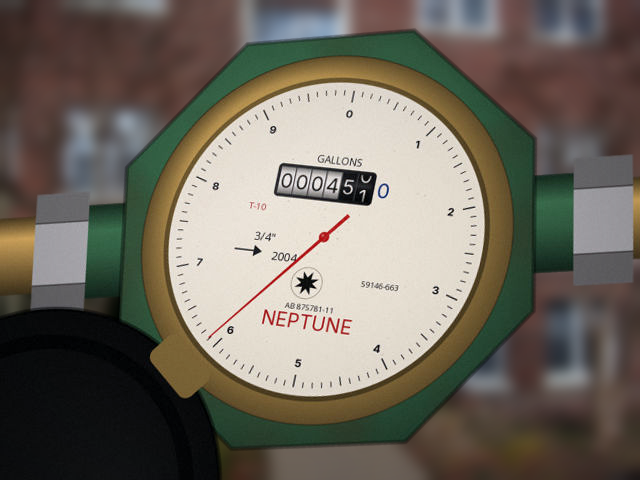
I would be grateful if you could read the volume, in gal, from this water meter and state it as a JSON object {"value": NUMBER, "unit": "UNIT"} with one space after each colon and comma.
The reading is {"value": 4506.1, "unit": "gal"}
